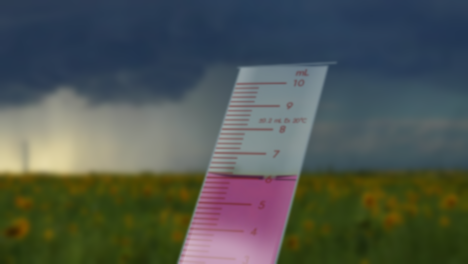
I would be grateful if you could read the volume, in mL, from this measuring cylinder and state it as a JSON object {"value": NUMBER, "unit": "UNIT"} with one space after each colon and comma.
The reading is {"value": 6, "unit": "mL"}
